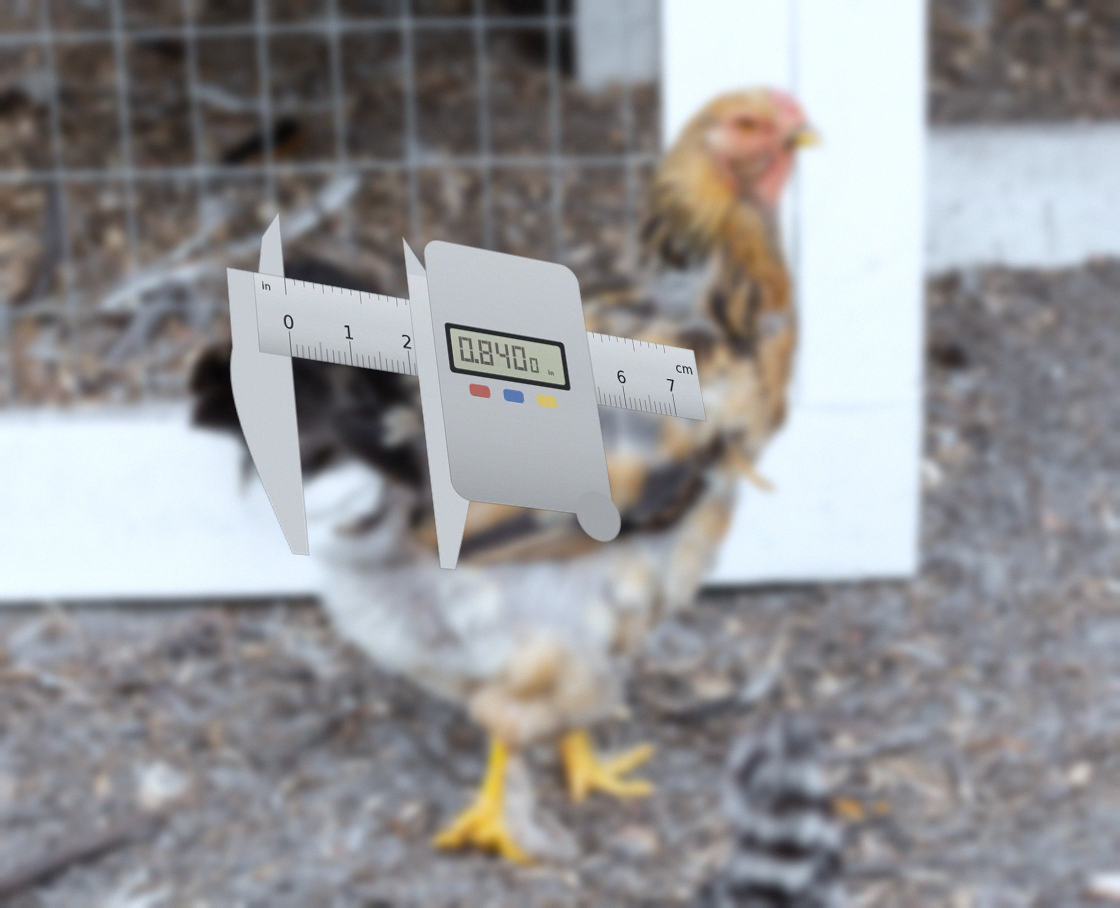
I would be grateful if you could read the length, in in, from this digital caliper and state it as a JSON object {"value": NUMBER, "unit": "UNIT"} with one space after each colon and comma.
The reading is {"value": 0.8400, "unit": "in"}
